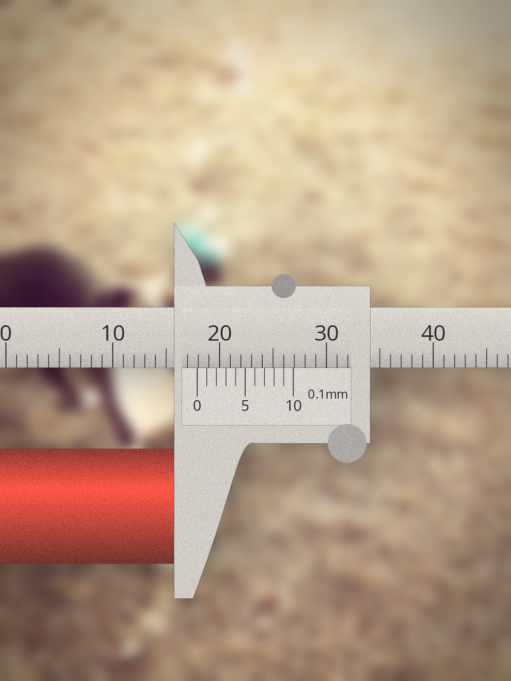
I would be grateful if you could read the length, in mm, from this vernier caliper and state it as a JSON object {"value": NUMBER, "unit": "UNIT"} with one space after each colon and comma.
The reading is {"value": 17.9, "unit": "mm"}
